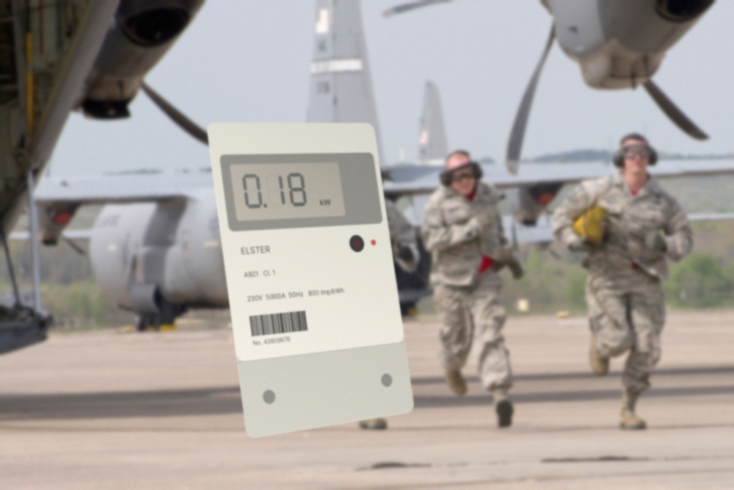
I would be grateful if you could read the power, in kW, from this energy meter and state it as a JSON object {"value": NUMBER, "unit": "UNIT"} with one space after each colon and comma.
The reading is {"value": 0.18, "unit": "kW"}
